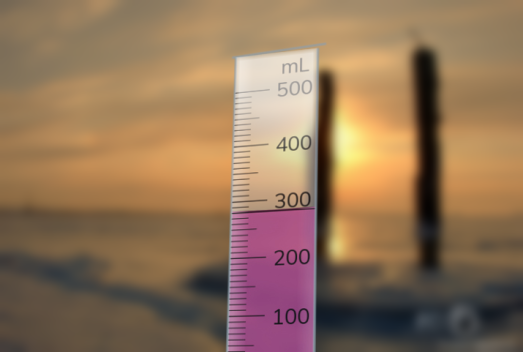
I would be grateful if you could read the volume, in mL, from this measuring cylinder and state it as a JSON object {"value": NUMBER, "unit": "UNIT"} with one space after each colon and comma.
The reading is {"value": 280, "unit": "mL"}
